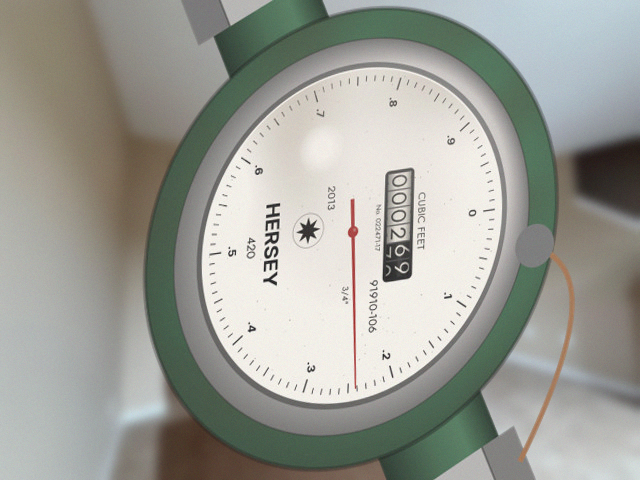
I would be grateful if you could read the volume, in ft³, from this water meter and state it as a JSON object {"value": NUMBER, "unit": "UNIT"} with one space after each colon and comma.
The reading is {"value": 269.24, "unit": "ft³"}
